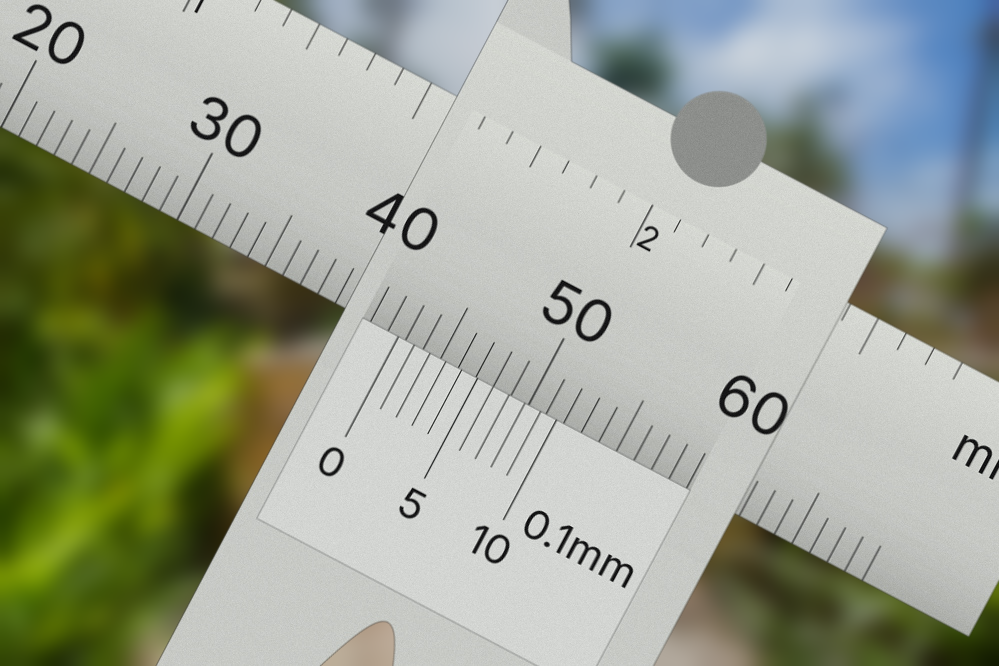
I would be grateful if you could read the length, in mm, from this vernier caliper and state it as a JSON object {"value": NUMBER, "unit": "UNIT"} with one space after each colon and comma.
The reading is {"value": 42.6, "unit": "mm"}
